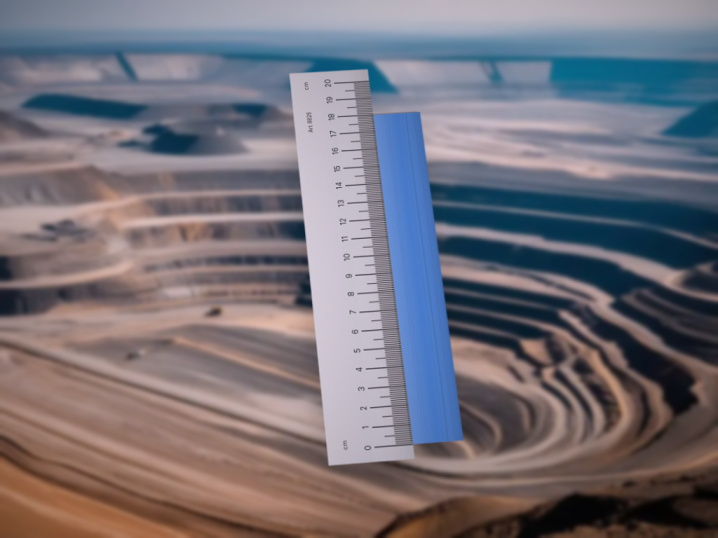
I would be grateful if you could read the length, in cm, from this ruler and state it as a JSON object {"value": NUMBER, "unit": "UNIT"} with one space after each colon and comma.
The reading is {"value": 18, "unit": "cm"}
